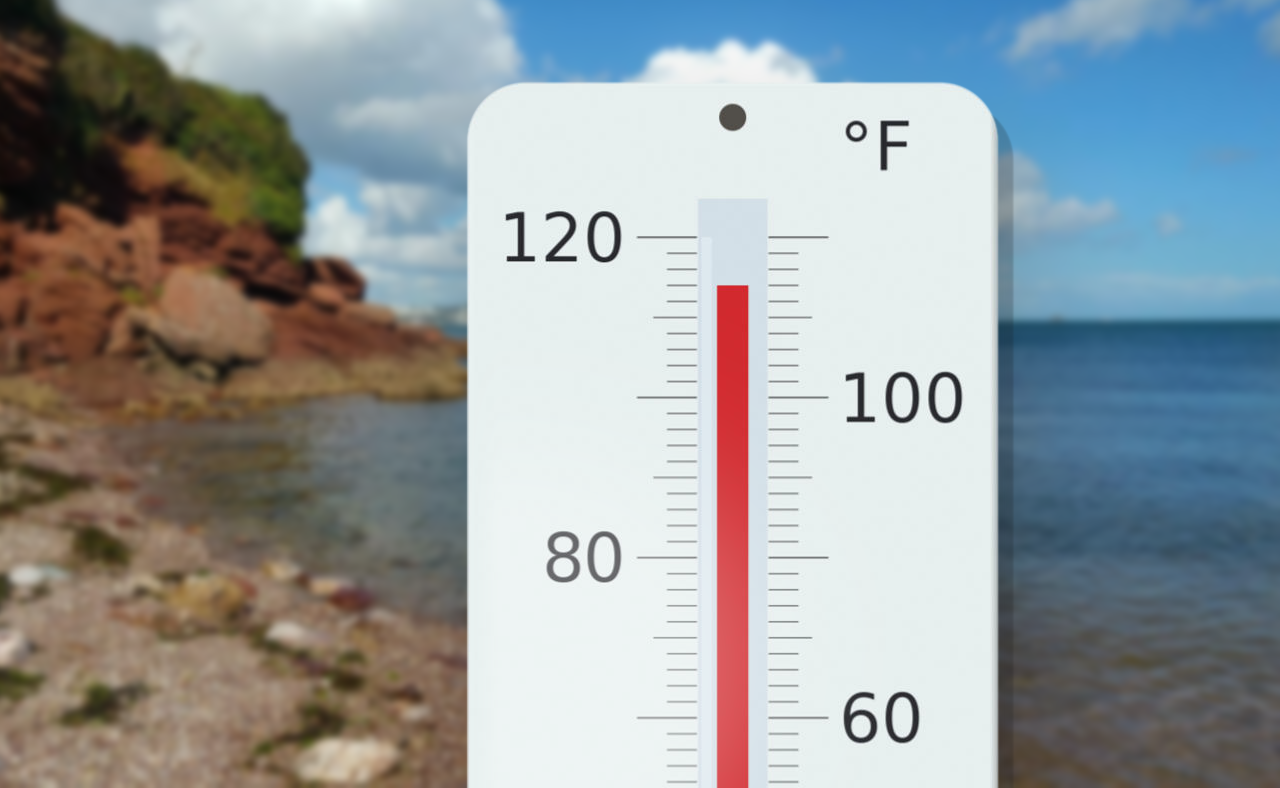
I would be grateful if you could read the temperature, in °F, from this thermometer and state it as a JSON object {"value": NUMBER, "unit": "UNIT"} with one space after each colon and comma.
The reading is {"value": 114, "unit": "°F"}
